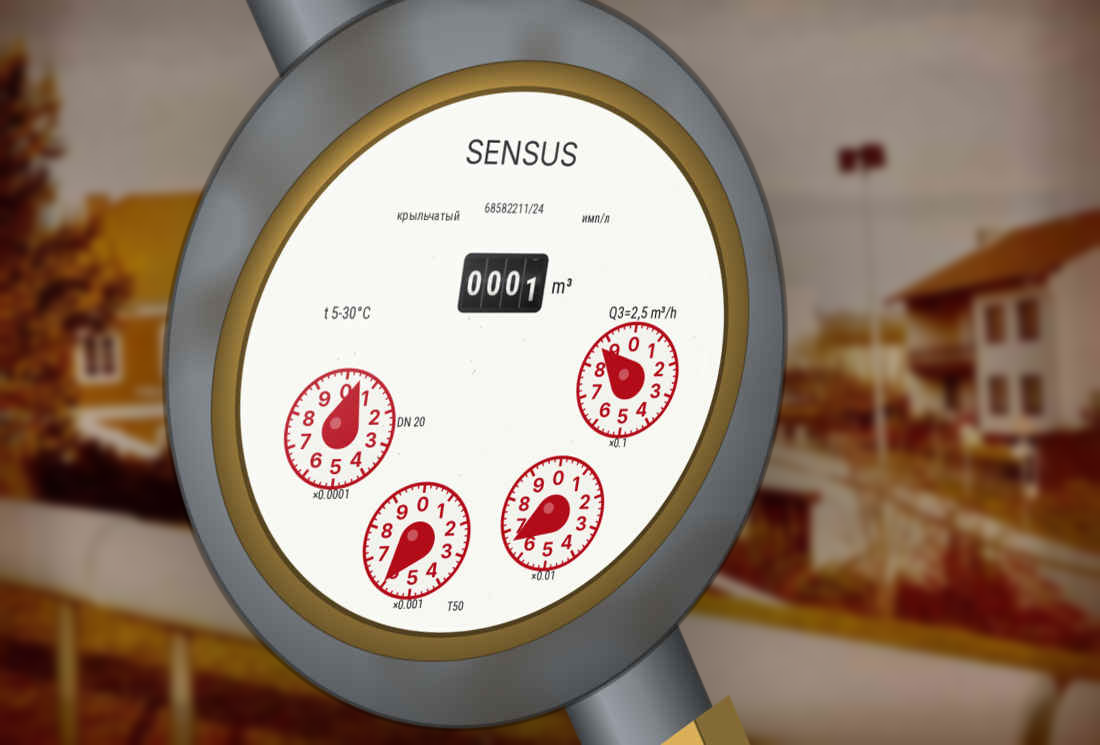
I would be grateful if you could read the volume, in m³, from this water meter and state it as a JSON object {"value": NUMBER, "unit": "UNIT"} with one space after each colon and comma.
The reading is {"value": 0.8660, "unit": "m³"}
